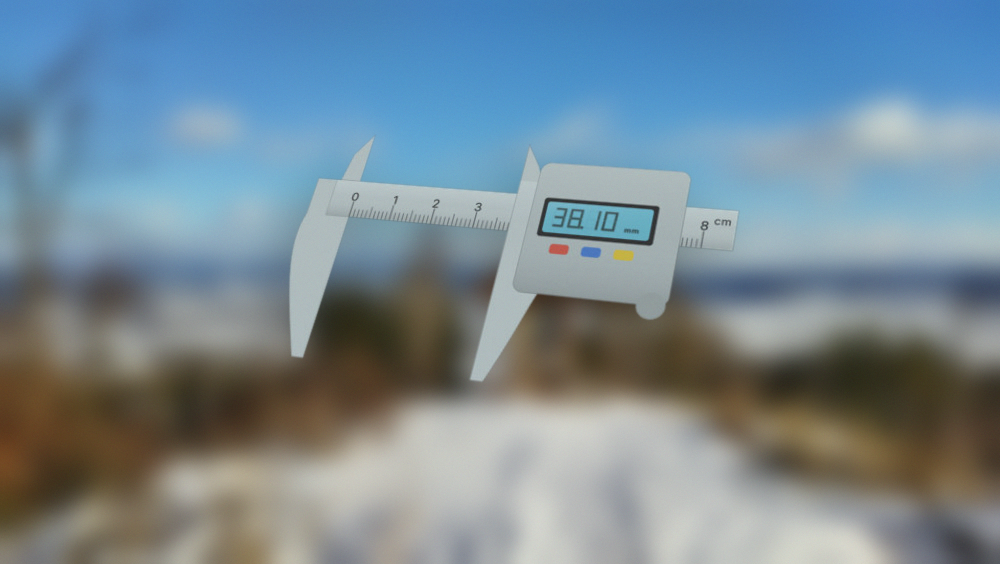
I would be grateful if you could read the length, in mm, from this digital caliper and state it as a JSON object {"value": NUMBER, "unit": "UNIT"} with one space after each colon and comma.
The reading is {"value": 38.10, "unit": "mm"}
